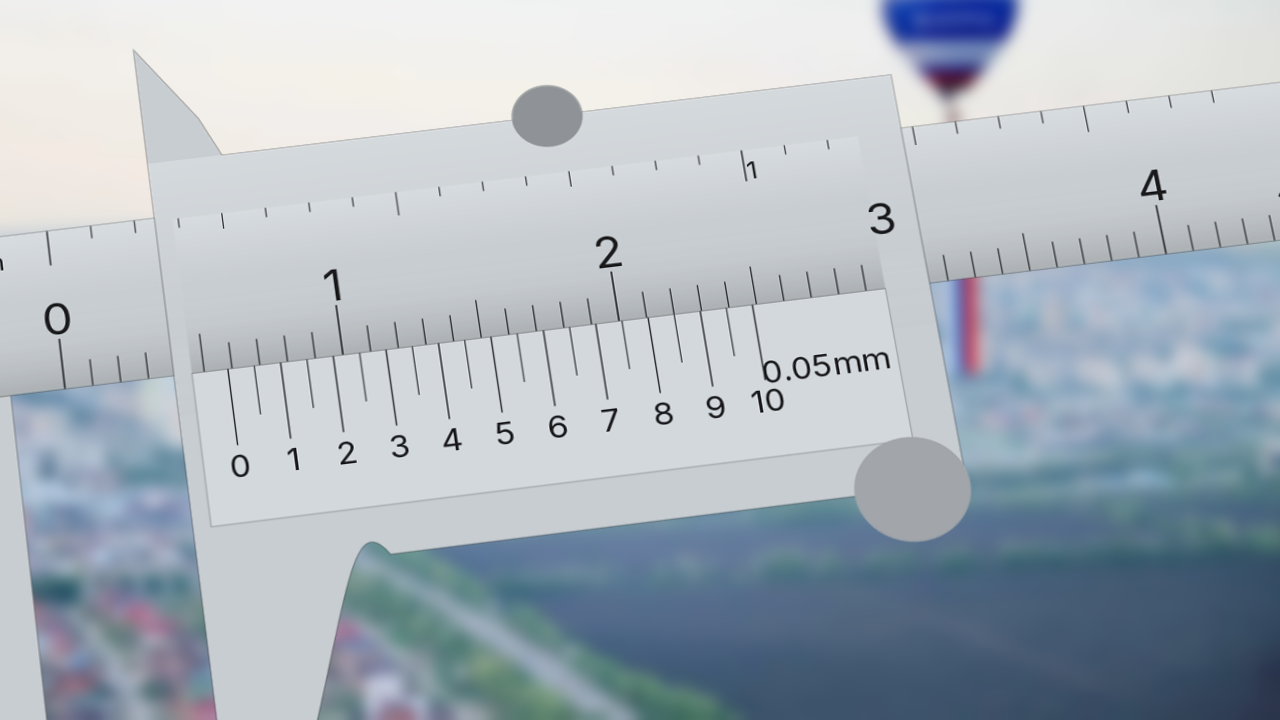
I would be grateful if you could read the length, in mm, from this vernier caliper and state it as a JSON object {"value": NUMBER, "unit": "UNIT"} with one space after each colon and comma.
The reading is {"value": 5.85, "unit": "mm"}
